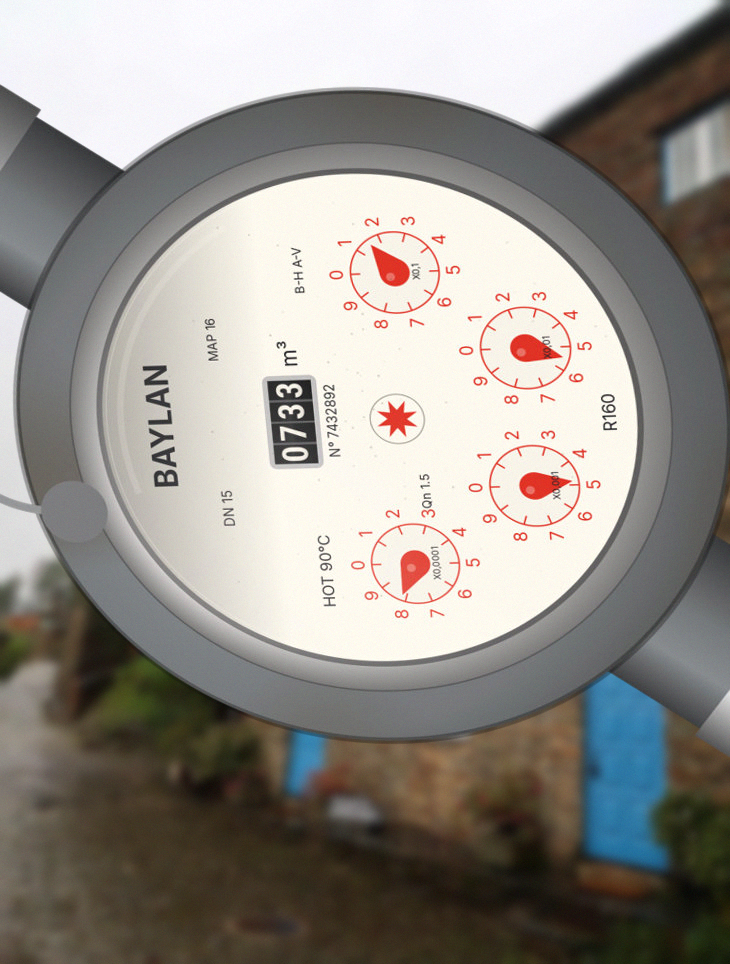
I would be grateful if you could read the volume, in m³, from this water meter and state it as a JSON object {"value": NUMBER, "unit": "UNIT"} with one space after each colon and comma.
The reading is {"value": 733.1548, "unit": "m³"}
